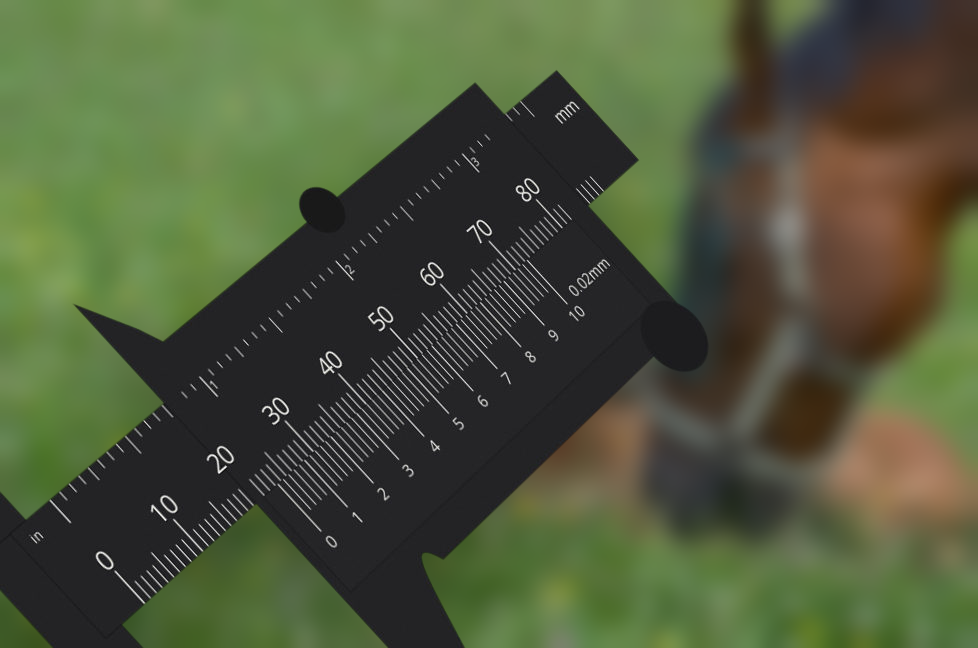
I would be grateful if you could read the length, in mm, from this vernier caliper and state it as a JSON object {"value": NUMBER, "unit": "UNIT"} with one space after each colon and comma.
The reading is {"value": 23.4, "unit": "mm"}
